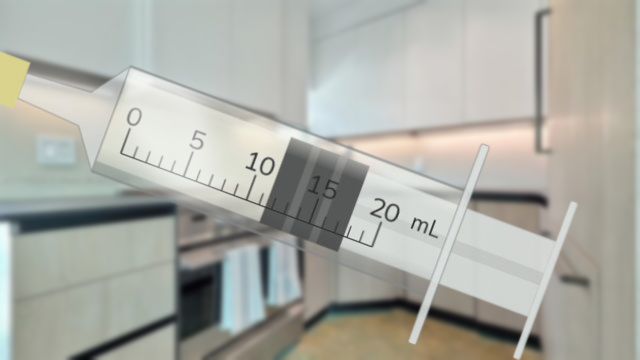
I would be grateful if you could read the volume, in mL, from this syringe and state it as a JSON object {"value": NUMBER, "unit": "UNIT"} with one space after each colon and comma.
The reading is {"value": 11.5, "unit": "mL"}
